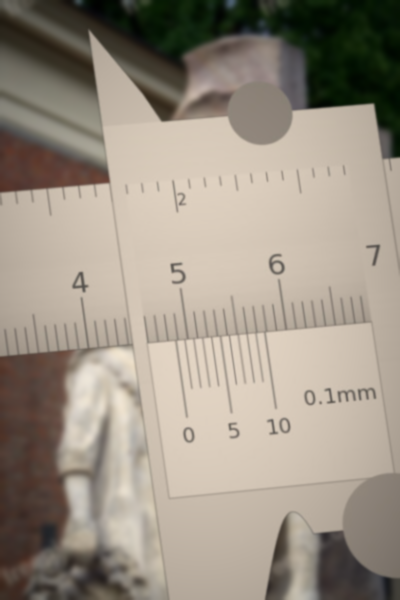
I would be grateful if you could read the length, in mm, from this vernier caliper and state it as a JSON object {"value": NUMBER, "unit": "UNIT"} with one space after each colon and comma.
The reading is {"value": 48.8, "unit": "mm"}
